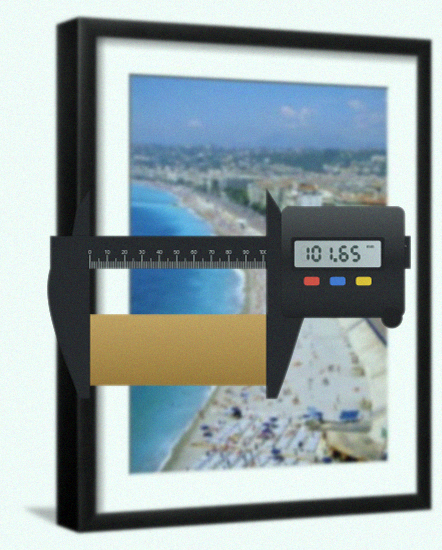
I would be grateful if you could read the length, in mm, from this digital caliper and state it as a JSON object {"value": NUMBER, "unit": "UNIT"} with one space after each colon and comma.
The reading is {"value": 101.65, "unit": "mm"}
